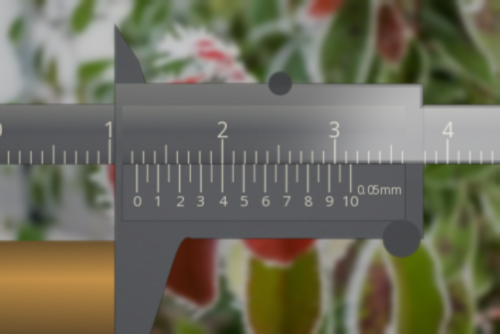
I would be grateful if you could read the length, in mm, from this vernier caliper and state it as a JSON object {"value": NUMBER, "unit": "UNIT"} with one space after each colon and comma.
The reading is {"value": 12.4, "unit": "mm"}
